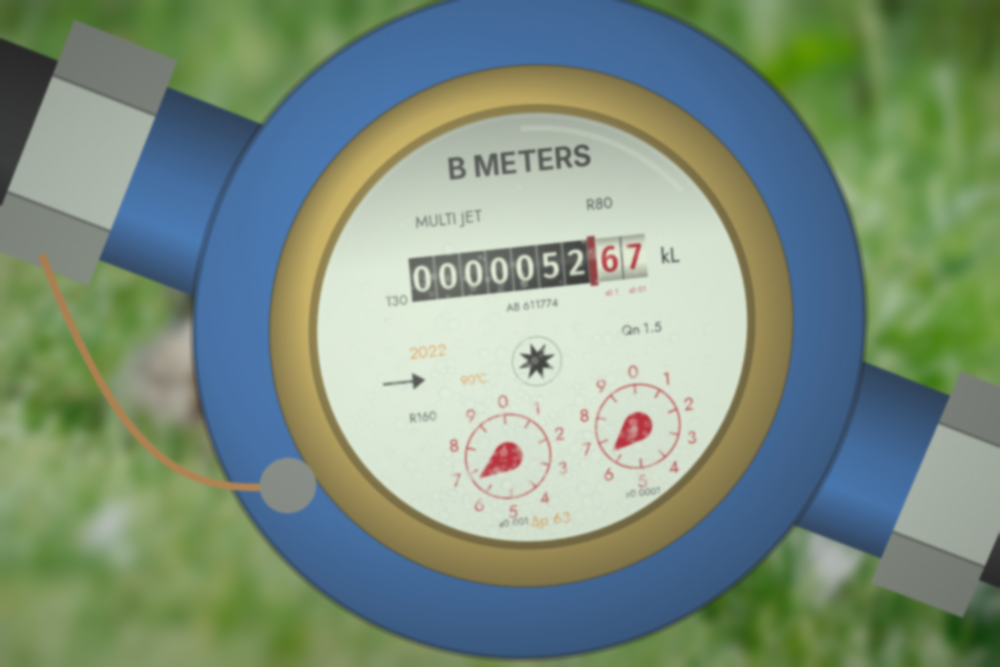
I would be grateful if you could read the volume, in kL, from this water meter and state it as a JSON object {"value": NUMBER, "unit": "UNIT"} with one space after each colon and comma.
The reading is {"value": 52.6766, "unit": "kL"}
